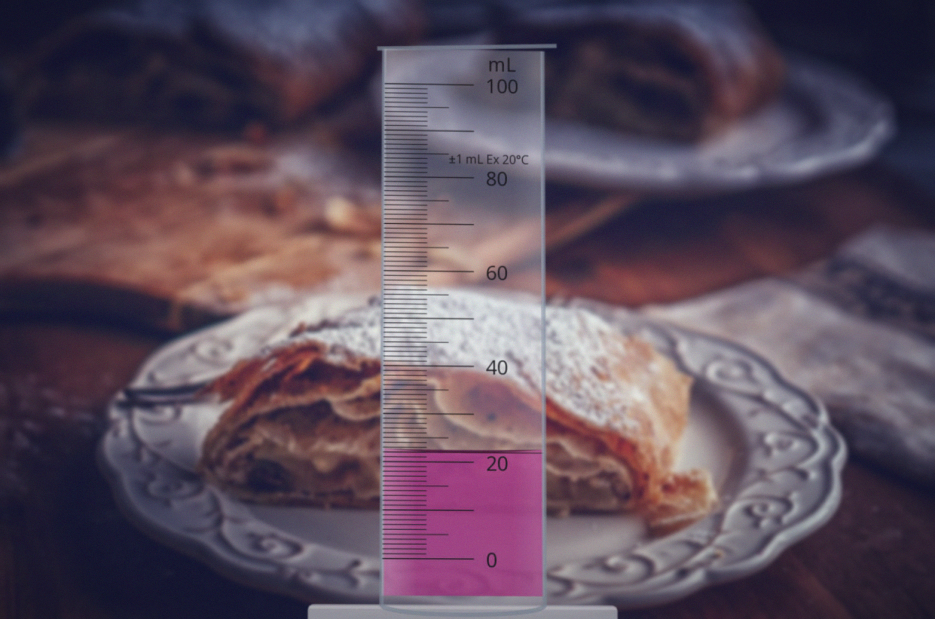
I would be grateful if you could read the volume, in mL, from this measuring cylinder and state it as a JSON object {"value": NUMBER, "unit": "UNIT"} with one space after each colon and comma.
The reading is {"value": 22, "unit": "mL"}
